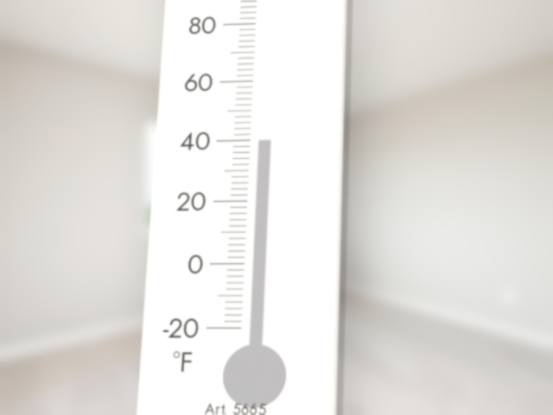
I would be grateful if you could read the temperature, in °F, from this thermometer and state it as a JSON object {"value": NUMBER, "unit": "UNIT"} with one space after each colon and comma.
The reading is {"value": 40, "unit": "°F"}
